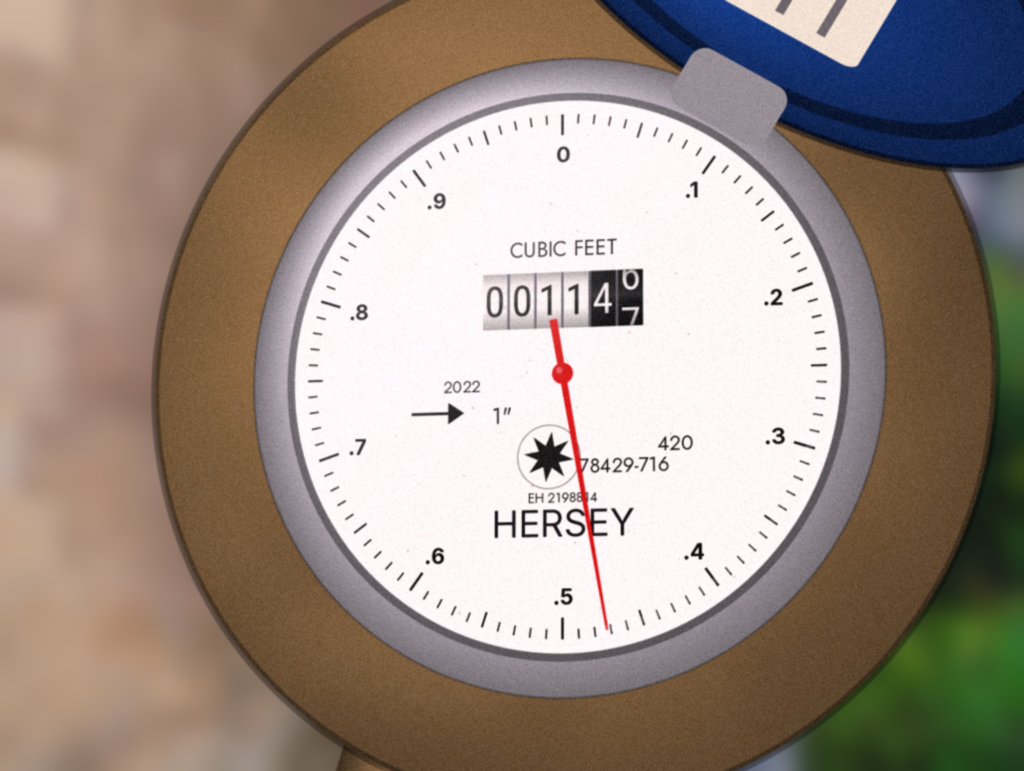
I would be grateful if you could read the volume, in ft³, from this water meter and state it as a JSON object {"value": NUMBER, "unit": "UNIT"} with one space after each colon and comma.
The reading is {"value": 1146.47, "unit": "ft³"}
